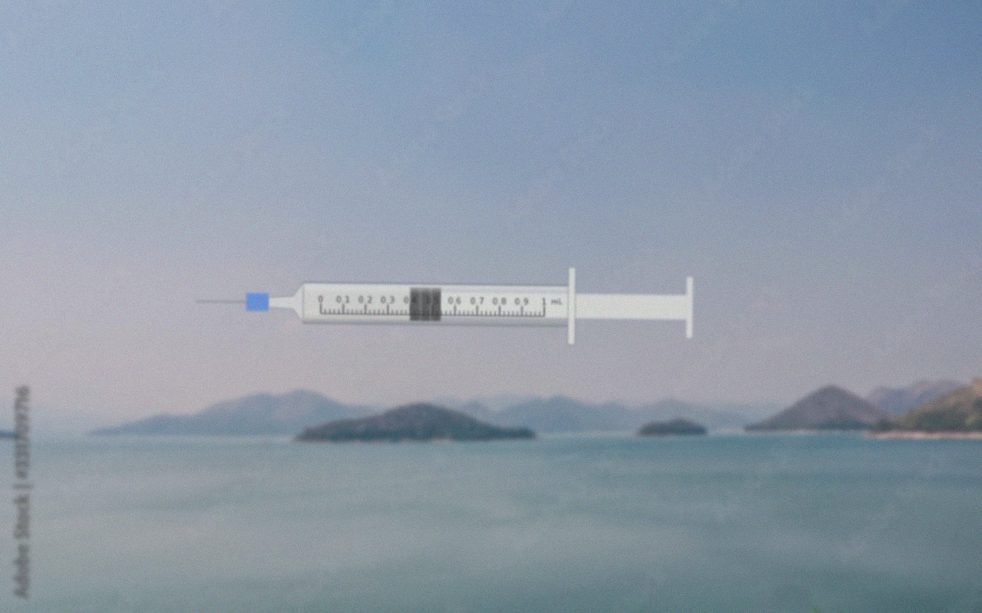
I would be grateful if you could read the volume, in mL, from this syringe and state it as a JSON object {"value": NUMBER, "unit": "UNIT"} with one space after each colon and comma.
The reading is {"value": 0.4, "unit": "mL"}
